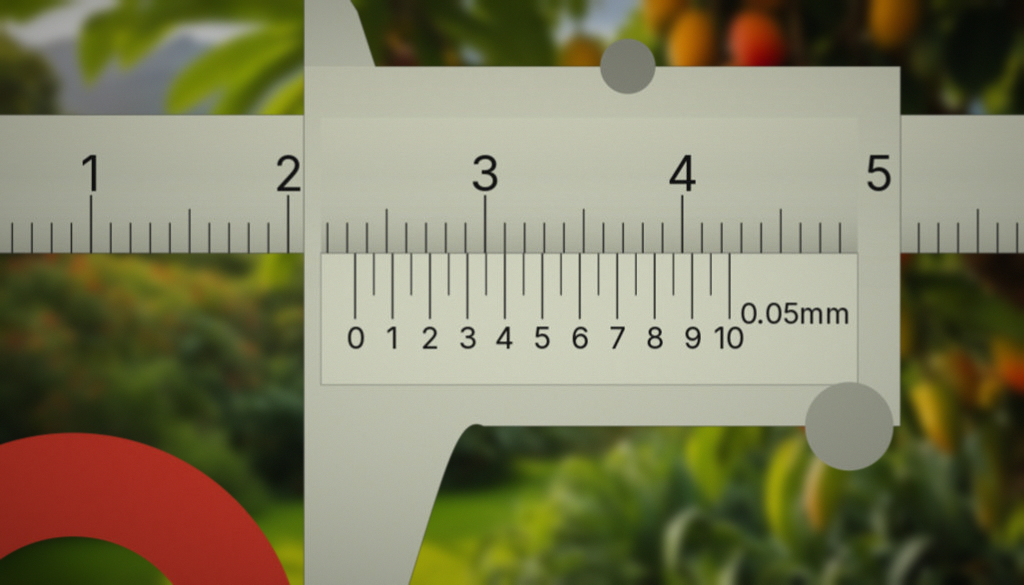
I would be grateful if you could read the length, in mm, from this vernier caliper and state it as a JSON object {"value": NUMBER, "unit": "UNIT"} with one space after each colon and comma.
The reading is {"value": 23.4, "unit": "mm"}
